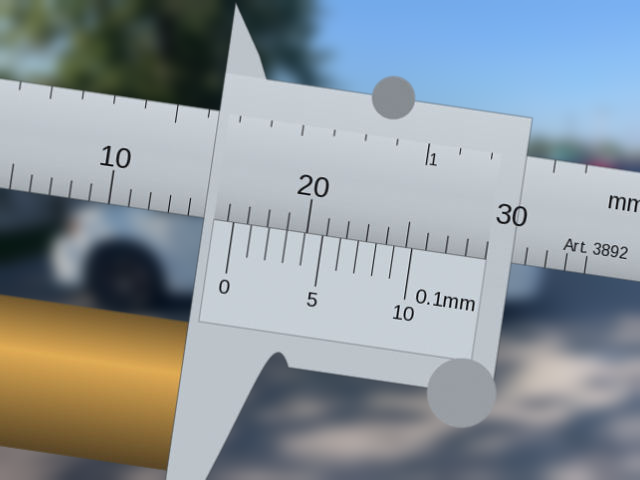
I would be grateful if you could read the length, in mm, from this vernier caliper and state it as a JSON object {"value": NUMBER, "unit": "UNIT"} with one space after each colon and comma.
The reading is {"value": 16.3, "unit": "mm"}
